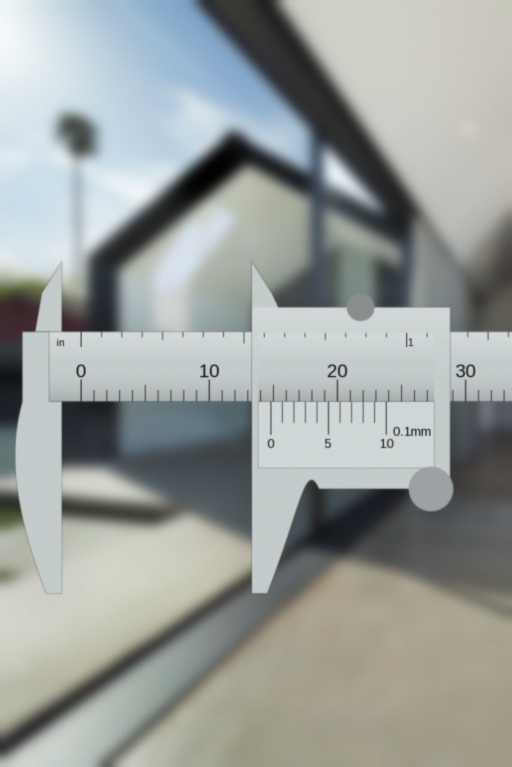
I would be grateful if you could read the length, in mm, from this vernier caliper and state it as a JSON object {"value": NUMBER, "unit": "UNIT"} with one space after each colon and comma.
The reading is {"value": 14.8, "unit": "mm"}
